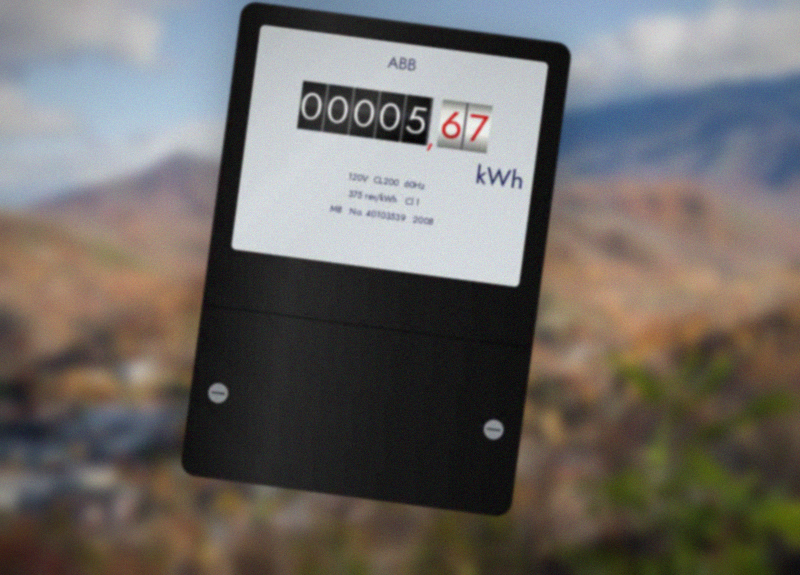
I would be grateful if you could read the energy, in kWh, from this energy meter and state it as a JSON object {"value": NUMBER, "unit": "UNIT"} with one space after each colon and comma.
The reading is {"value": 5.67, "unit": "kWh"}
